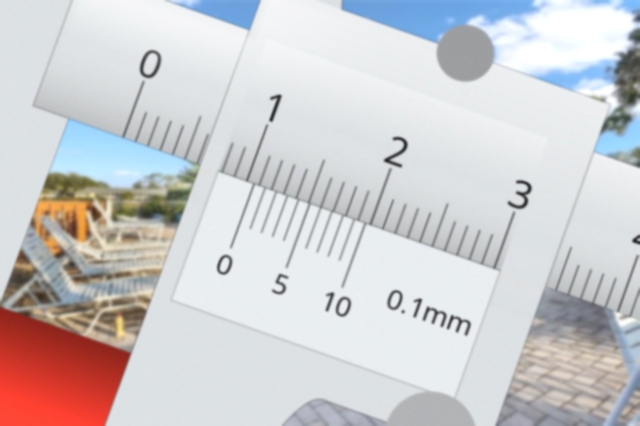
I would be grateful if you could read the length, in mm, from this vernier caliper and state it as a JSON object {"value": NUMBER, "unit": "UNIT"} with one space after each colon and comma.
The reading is {"value": 10.6, "unit": "mm"}
